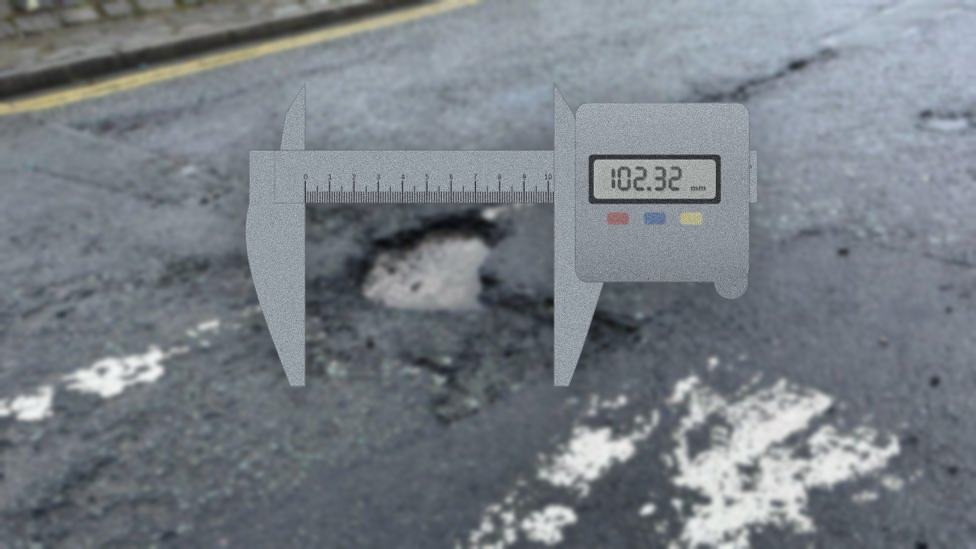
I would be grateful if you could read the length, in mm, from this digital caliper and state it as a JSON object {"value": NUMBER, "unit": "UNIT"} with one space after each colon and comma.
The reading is {"value": 102.32, "unit": "mm"}
